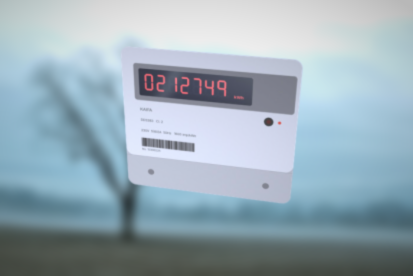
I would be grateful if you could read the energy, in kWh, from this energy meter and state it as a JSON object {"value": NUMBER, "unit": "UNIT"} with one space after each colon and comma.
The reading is {"value": 212749, "unit": "kWh"}
